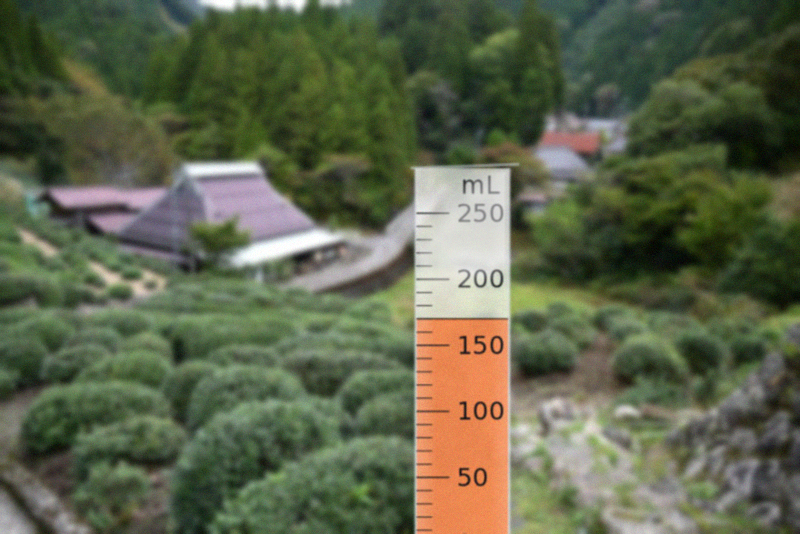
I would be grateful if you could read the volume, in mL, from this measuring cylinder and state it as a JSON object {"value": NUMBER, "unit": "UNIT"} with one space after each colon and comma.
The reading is {"value": 170, "unit": "mL"}
